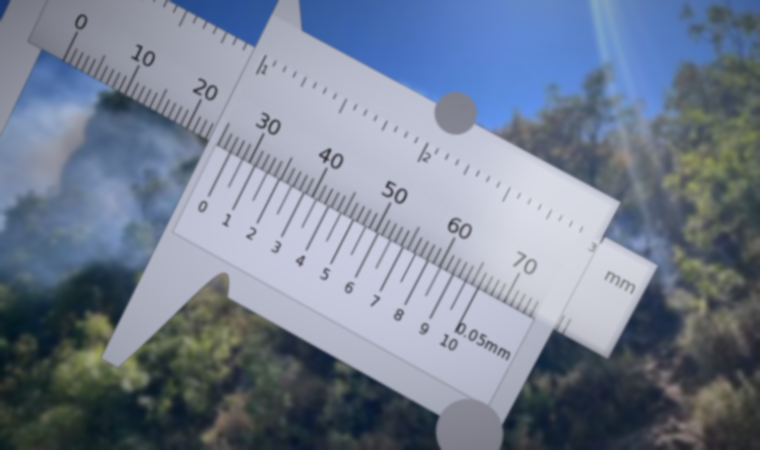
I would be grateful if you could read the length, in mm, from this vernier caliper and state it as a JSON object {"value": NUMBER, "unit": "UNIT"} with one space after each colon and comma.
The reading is {"value": 27.0, "unit": "mm"}
